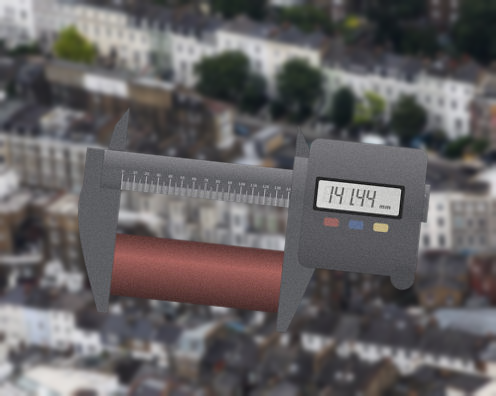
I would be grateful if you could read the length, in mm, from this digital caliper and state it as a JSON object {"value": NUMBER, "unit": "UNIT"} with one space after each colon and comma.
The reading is {"value": 141.44, "unit": "mm"}
